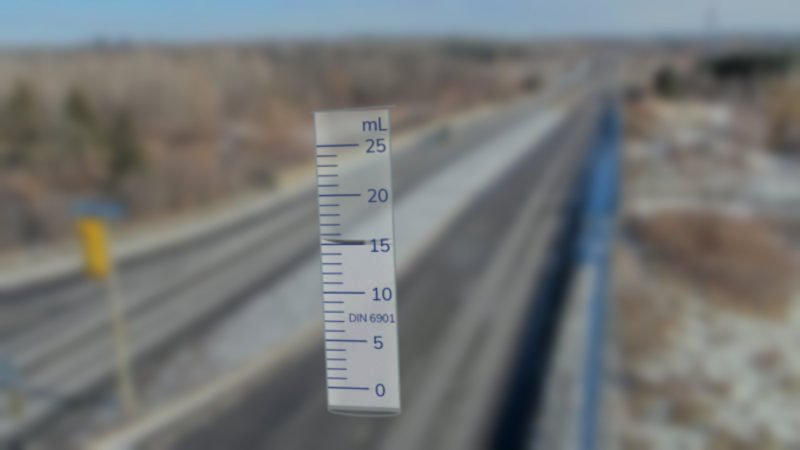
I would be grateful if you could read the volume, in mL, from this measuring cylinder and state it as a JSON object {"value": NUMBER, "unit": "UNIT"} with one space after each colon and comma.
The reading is {"value": 15, "unit": "mL"}
